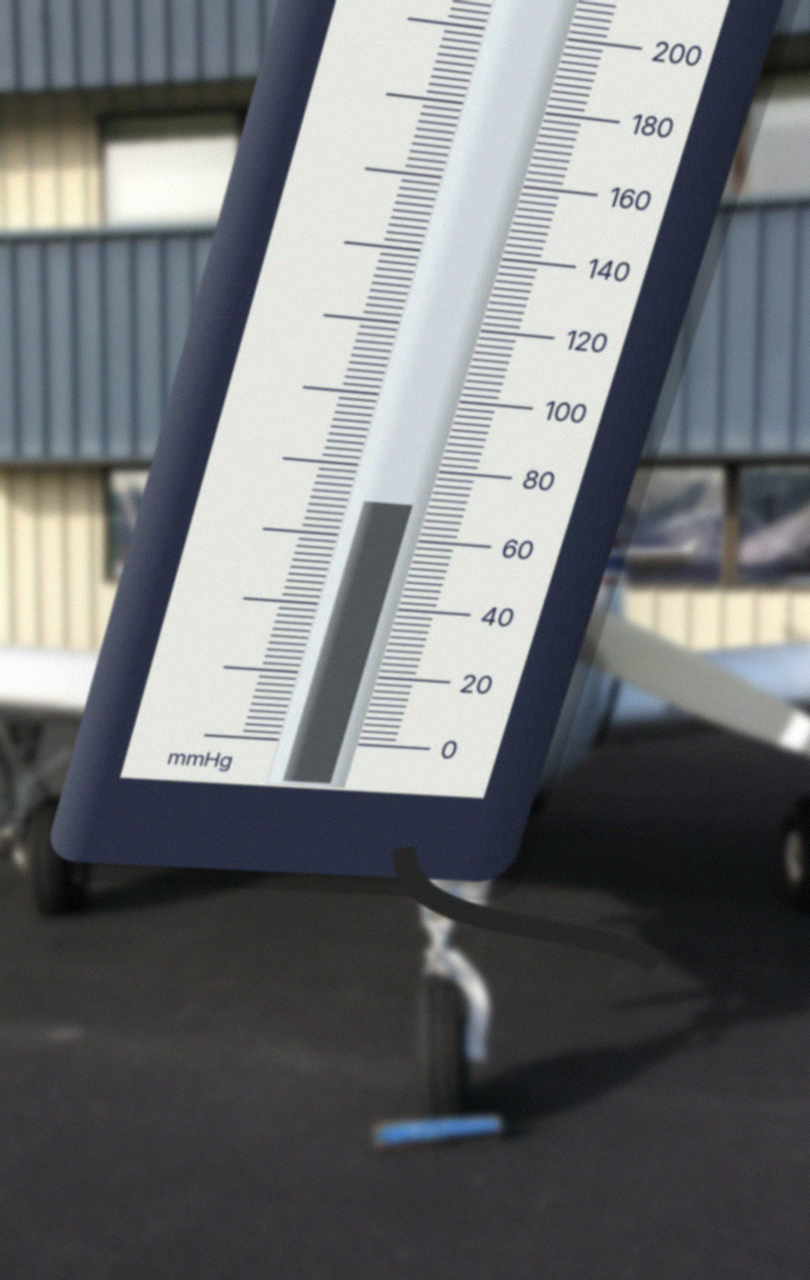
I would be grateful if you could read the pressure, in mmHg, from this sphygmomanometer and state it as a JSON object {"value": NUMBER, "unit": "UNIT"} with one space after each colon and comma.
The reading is {"value": 70, "unit": "mmHg"}
